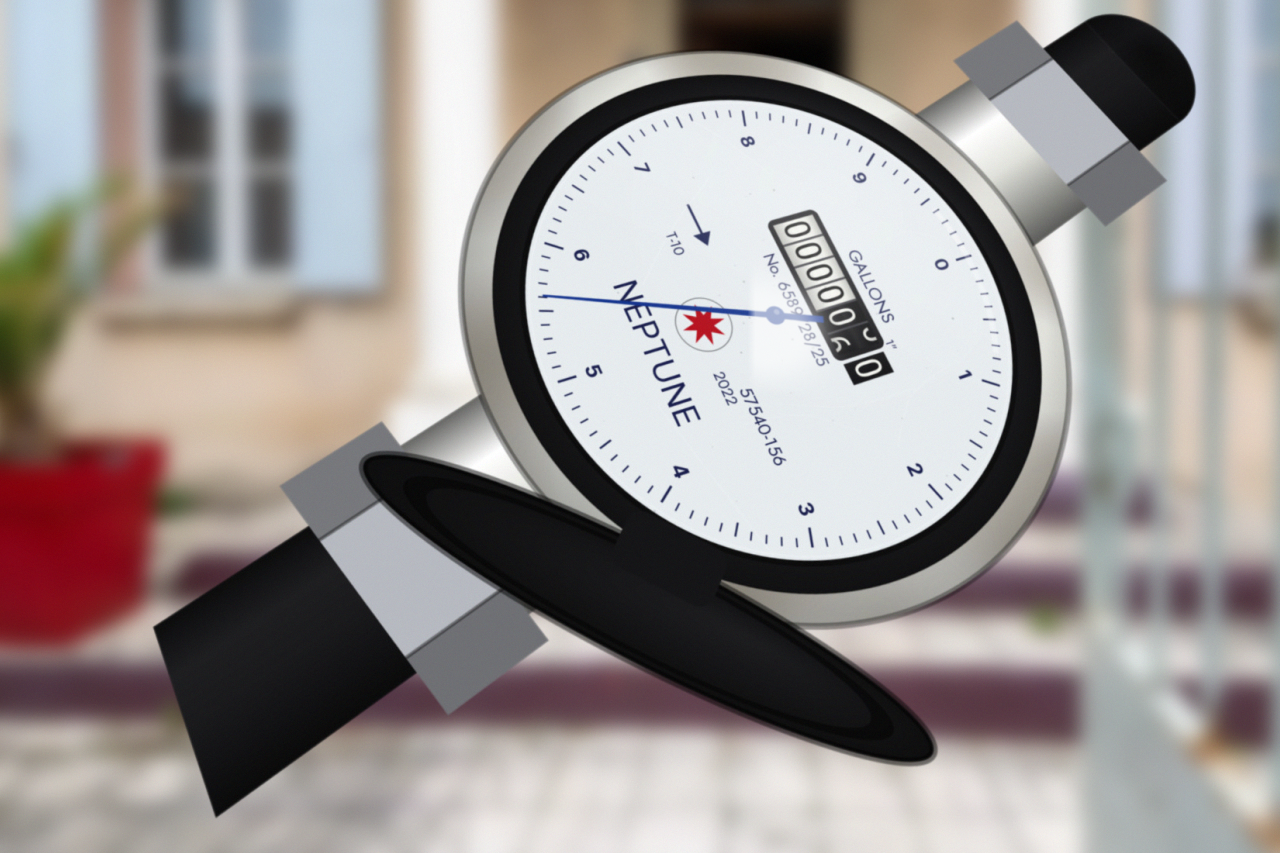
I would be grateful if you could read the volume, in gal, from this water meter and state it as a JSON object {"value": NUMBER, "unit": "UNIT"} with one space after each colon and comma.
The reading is {"value": 55.6, "unit": "gal"}
